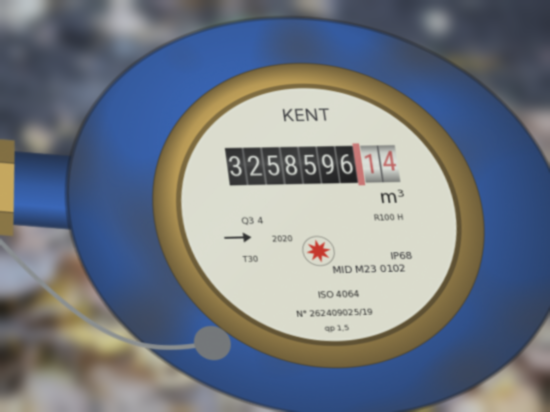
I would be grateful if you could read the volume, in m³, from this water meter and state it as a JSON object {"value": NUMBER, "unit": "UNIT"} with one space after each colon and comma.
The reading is {"value": 3258596.14, "unit": "m³"}
